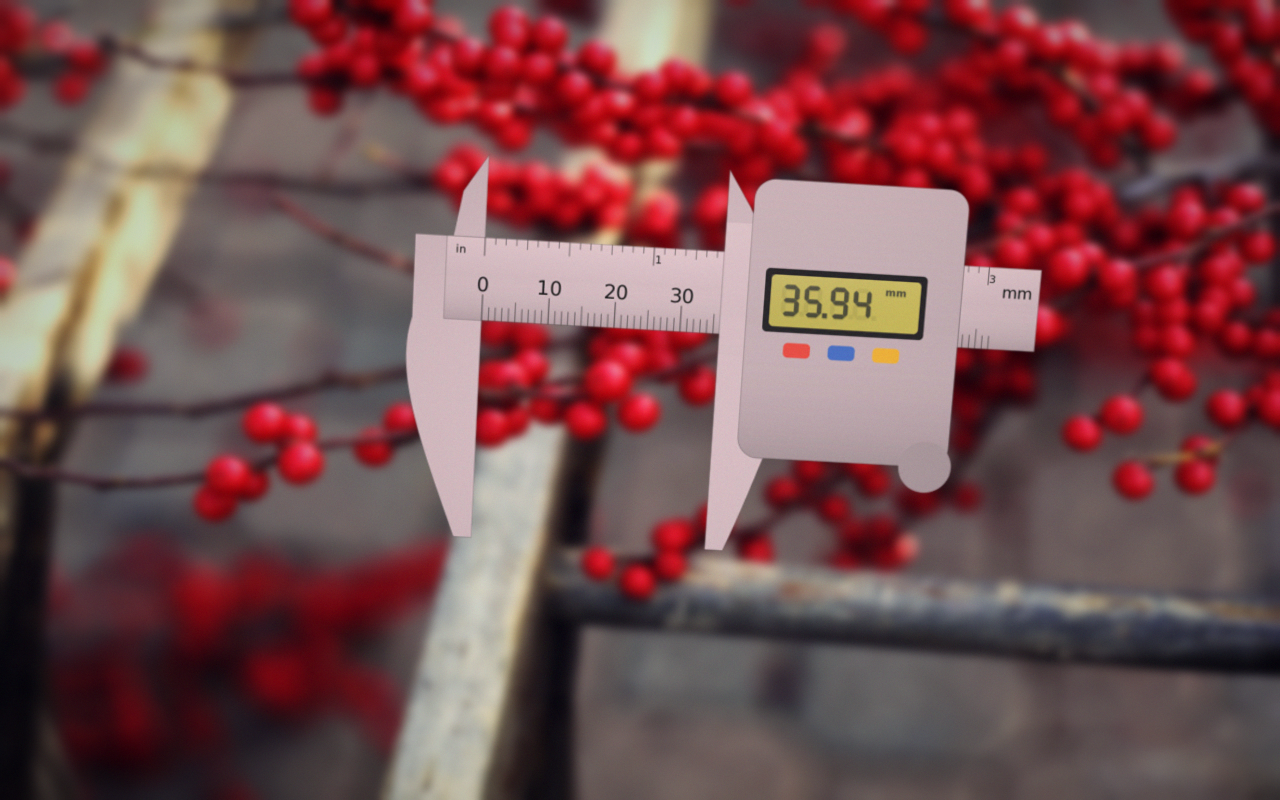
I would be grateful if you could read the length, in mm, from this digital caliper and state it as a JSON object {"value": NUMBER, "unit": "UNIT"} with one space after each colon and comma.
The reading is {"value": 35.94, "unit": "mm"}
